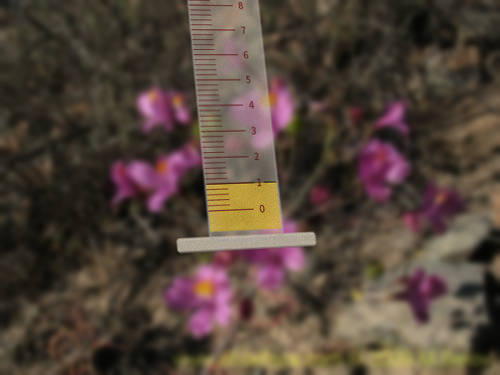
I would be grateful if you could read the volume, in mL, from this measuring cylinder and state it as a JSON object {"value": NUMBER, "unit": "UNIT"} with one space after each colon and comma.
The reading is {"value": 1, "unit": "mL"}
